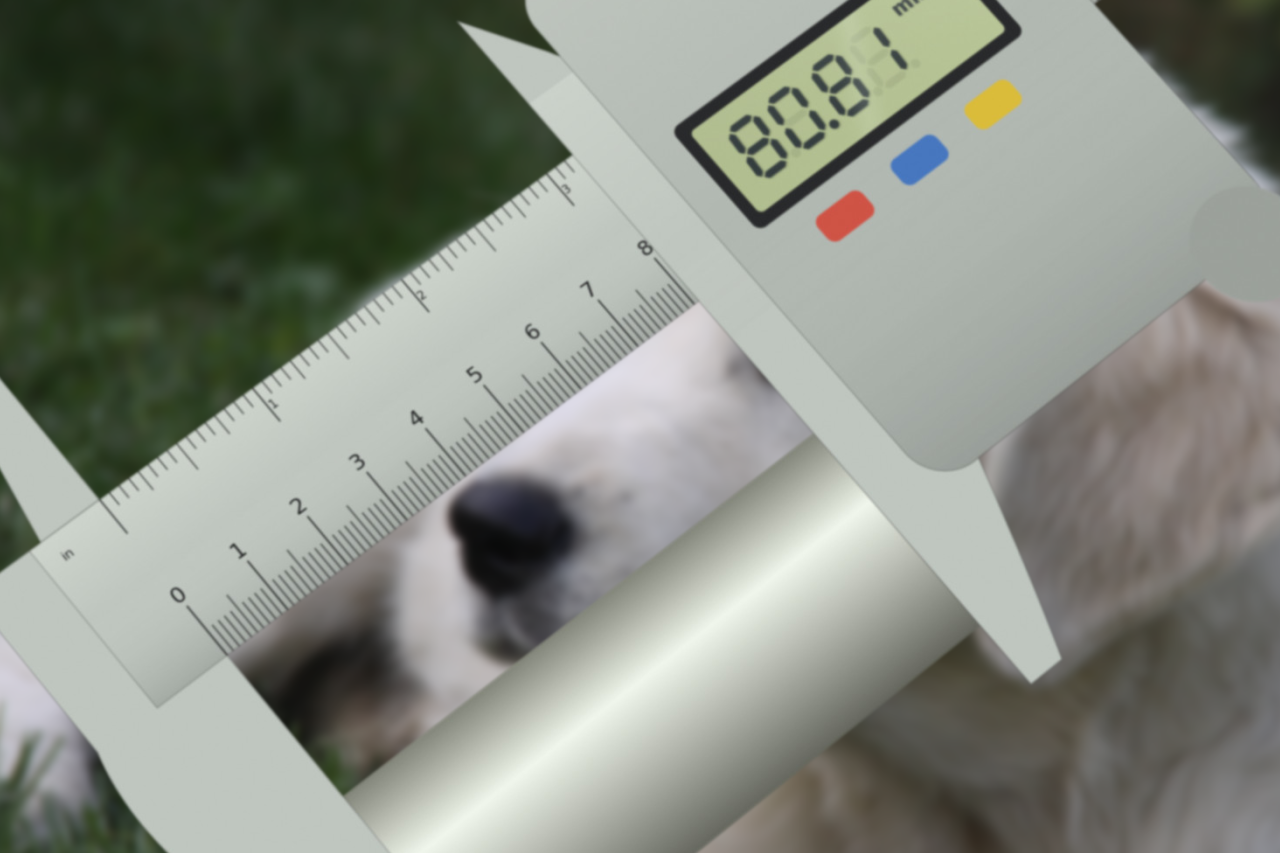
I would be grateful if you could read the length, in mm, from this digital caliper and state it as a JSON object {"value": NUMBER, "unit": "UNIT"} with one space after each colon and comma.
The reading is {"value": 80.81, "unit": "mm"}
